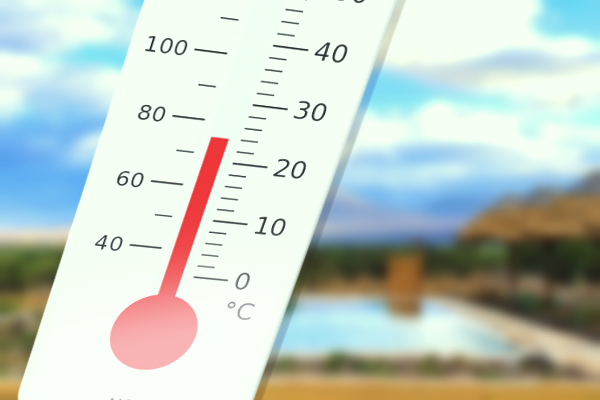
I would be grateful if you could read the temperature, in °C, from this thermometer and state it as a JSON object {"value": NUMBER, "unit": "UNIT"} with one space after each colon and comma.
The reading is {"value": 24, "unit": "°C"}
